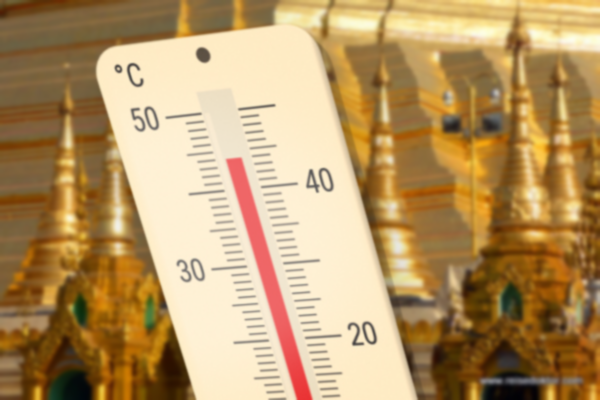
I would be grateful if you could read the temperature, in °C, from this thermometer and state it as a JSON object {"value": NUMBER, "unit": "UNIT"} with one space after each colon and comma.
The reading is {"value": 44, "unit": "°C"}
